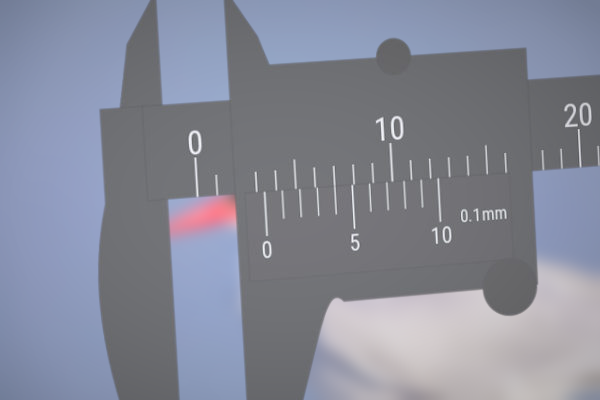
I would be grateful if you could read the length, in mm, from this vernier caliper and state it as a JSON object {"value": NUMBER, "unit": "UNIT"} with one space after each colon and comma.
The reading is {"value": 3.4, "unit": "mm"}
